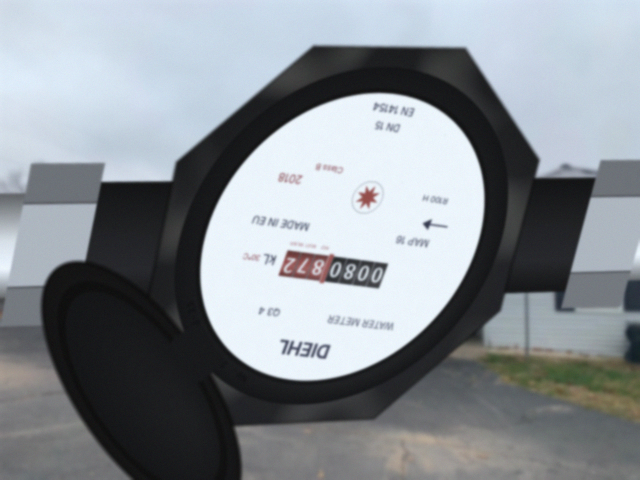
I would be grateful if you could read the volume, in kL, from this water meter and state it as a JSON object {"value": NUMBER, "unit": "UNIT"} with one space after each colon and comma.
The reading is {"value": 80.872, "unit": "kL"}
